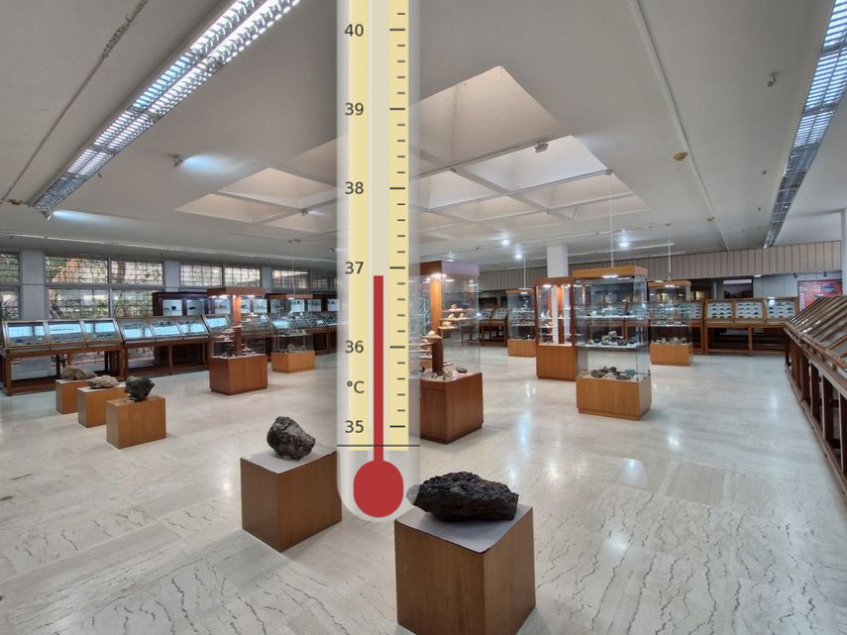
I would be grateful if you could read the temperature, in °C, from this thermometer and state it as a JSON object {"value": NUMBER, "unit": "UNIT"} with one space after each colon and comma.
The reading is {"value": 36.9, "unit": "°C"}
